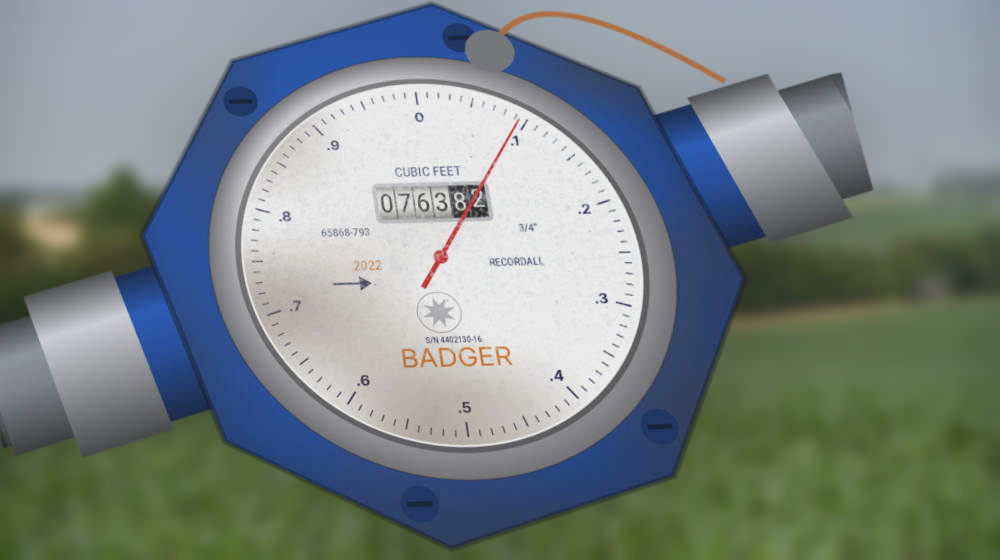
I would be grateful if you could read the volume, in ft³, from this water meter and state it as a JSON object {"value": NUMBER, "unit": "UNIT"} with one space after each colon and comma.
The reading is {"value": 76382.09, "unit": "ft³"}
